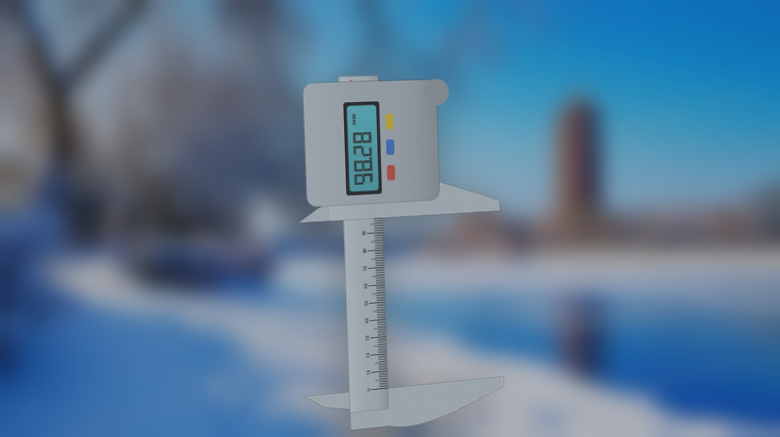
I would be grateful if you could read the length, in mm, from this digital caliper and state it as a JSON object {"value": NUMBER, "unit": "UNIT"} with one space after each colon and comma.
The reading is {"value": 98.28, "unit": "mm"}
